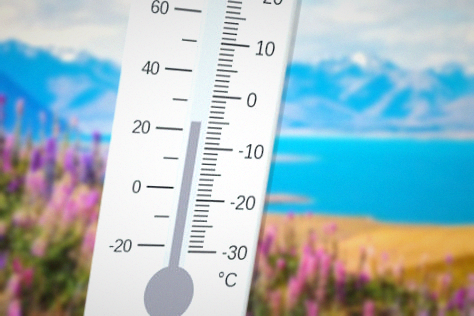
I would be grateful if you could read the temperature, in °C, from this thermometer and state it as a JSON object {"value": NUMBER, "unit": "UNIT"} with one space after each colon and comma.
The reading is {"value": -5, "unit": "°C"}
